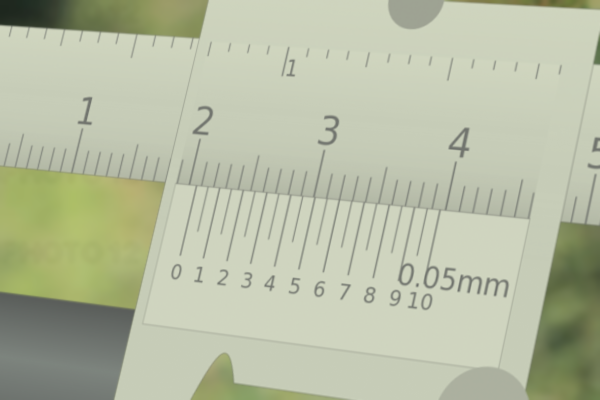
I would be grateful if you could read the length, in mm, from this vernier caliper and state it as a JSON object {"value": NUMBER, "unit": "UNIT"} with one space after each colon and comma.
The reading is {"value": 20.6, "unit": "mm"}
